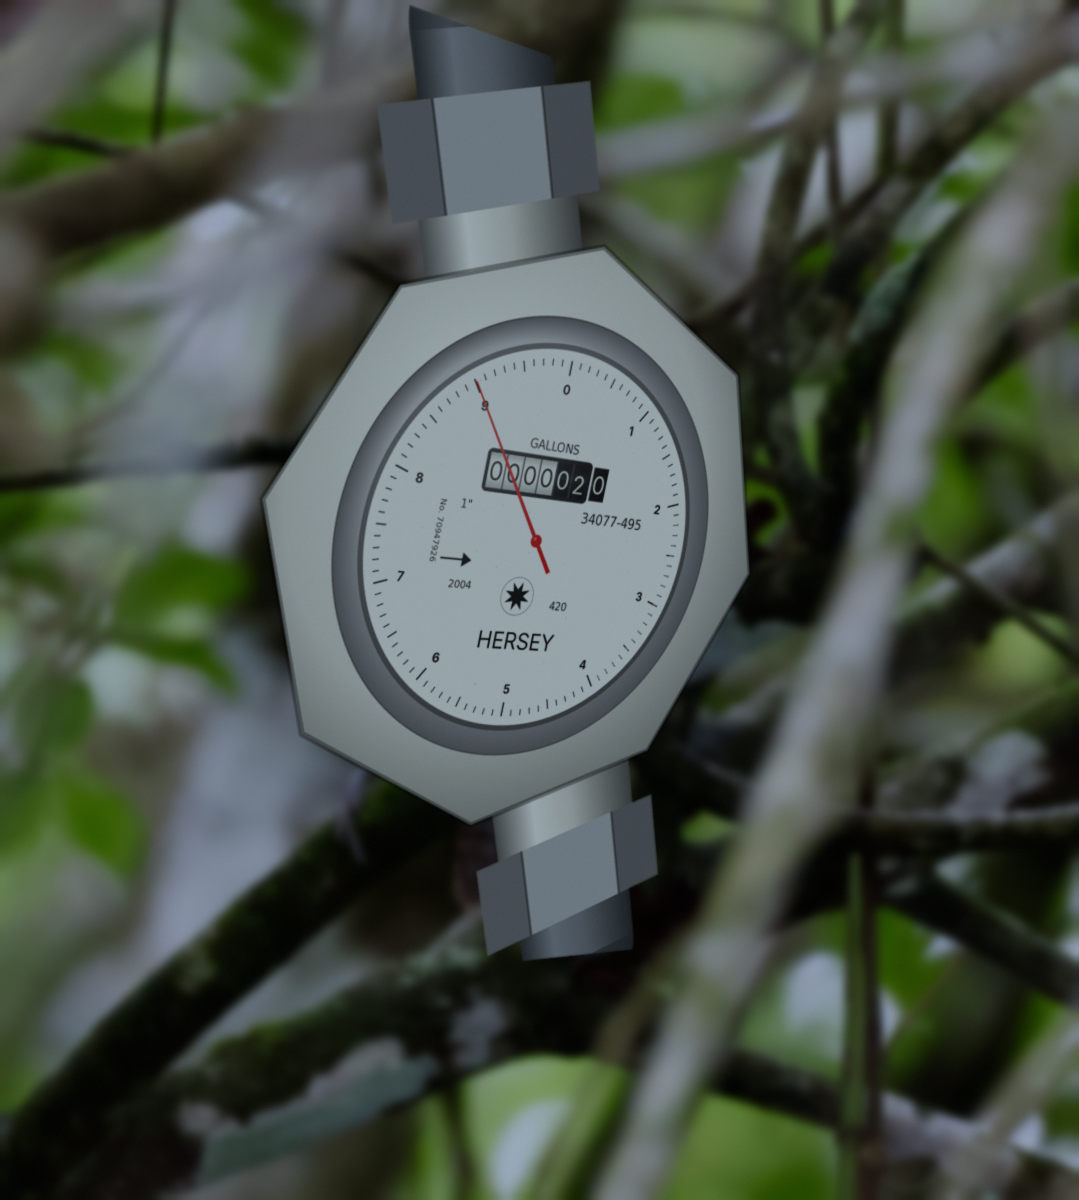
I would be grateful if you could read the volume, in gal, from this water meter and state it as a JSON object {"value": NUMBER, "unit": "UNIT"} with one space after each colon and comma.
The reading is {"value": 19.0, "unit": "gal"}
